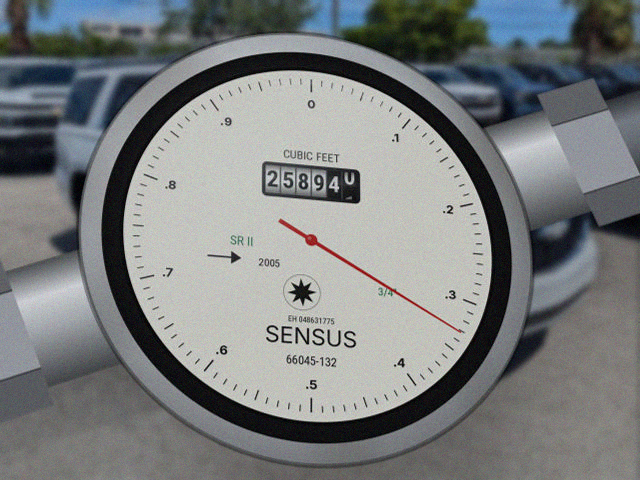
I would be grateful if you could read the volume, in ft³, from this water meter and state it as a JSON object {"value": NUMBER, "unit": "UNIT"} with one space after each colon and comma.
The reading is {"value": 258940.33, "unit": "ft³"}
